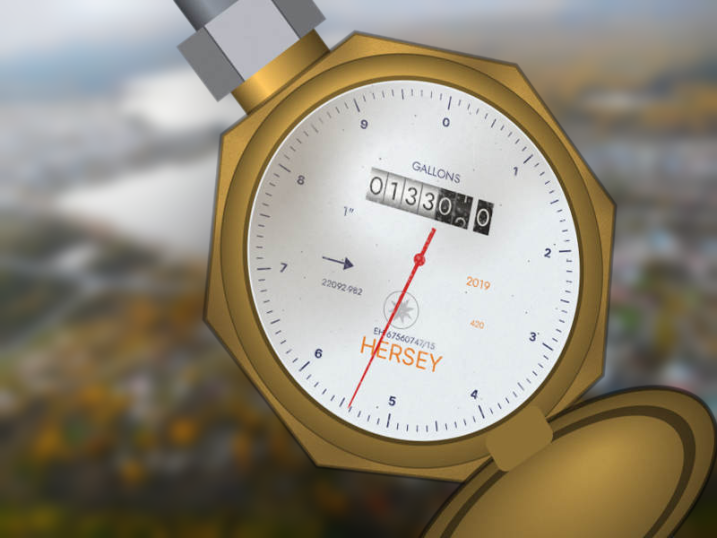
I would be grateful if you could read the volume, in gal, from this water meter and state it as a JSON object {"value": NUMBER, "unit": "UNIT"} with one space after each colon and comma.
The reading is {"value": 133015.4, "unit": "gal"}
